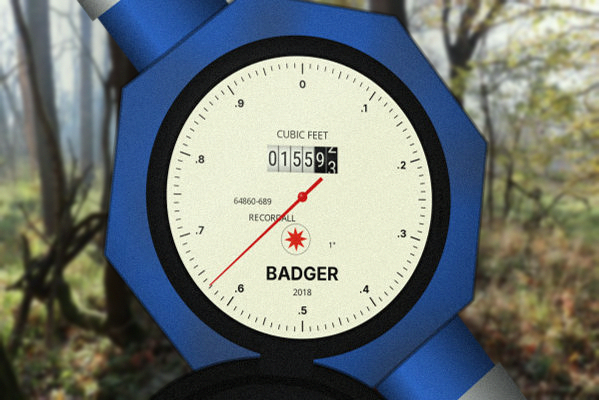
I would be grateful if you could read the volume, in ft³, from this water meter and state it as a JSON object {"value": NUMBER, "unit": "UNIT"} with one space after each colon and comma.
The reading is {"value": 15592.63, "unit": "ft³"}
